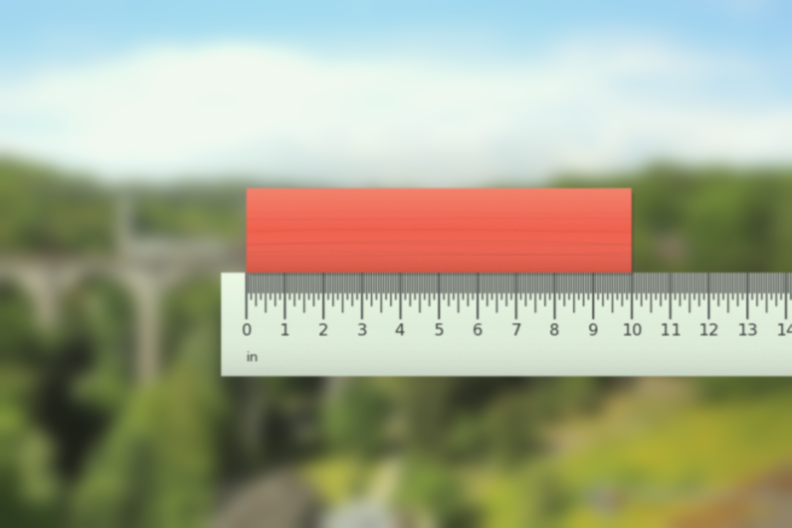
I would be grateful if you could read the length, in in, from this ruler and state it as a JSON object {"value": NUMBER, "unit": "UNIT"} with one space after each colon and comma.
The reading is {"value": 10, "unit": "in"}
